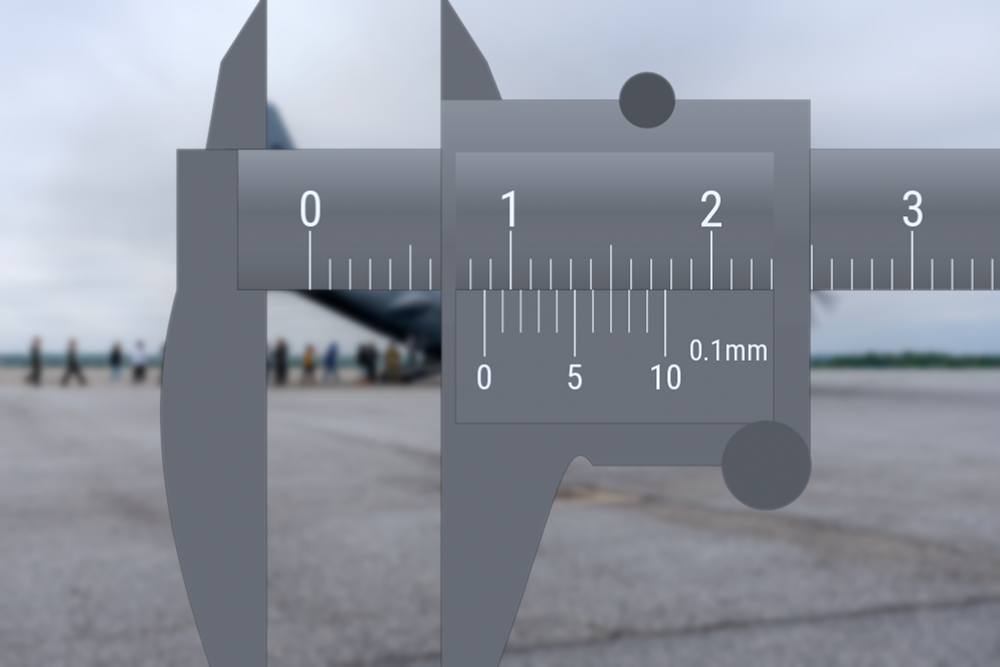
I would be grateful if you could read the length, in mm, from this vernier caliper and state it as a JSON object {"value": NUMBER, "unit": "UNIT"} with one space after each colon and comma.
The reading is {"value": 8.7, "unit": "mm"}
